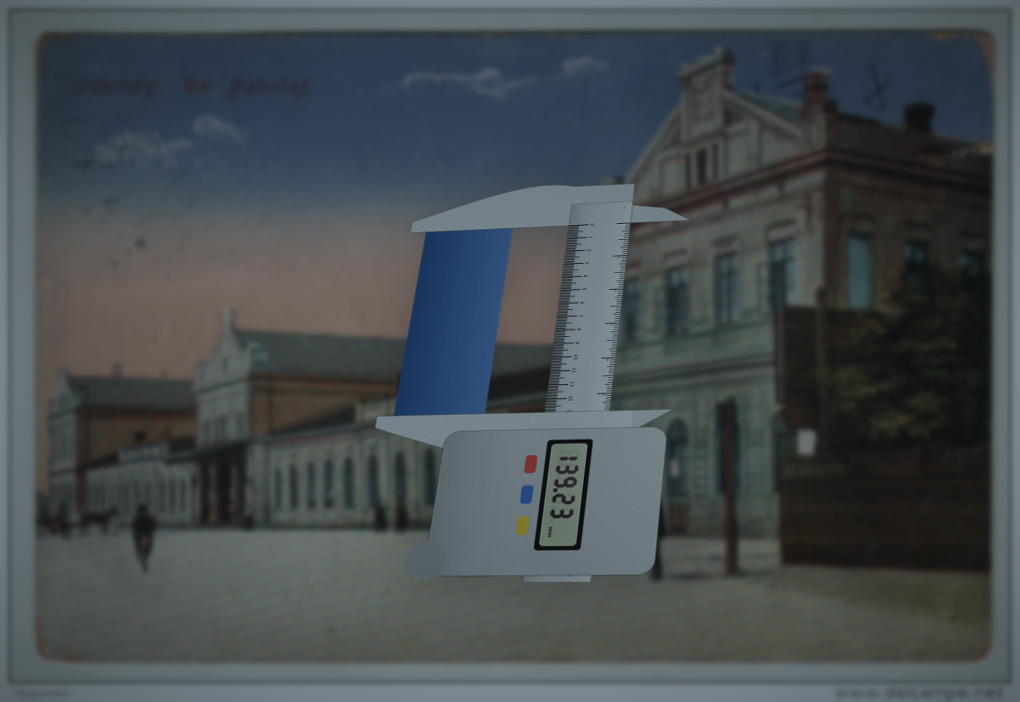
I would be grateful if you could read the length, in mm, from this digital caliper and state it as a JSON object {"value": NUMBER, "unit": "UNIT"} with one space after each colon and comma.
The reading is {"value": 139.23, "unit": "mm"}
